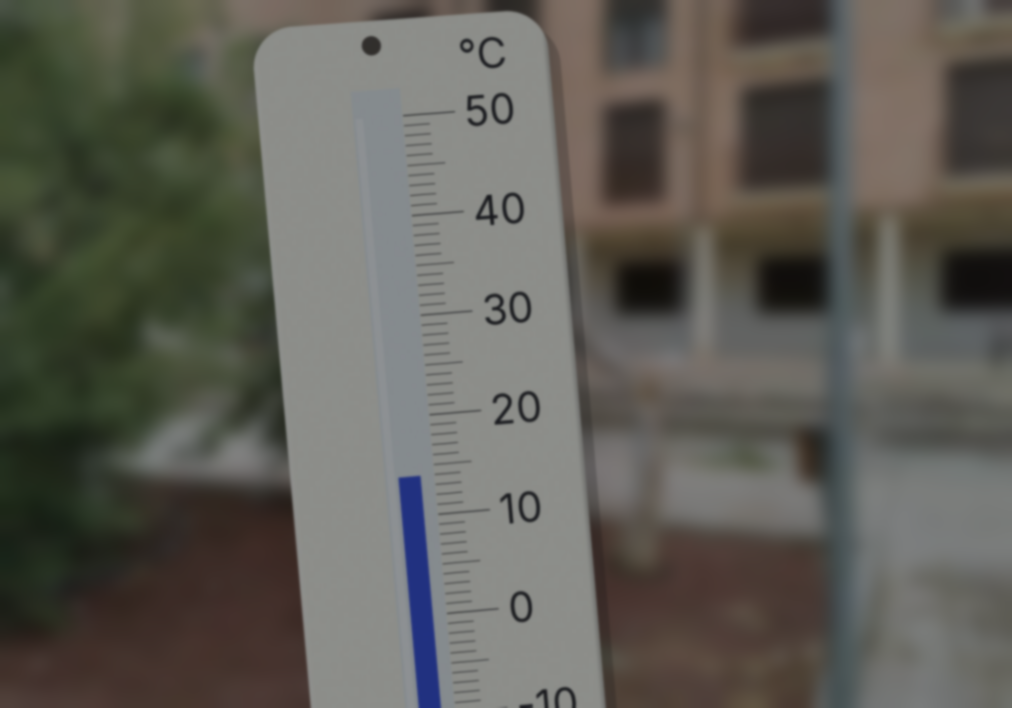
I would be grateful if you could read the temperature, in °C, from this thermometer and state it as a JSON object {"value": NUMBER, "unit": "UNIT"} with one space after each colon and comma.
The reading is {"value": 14, "unit": "°C"}
